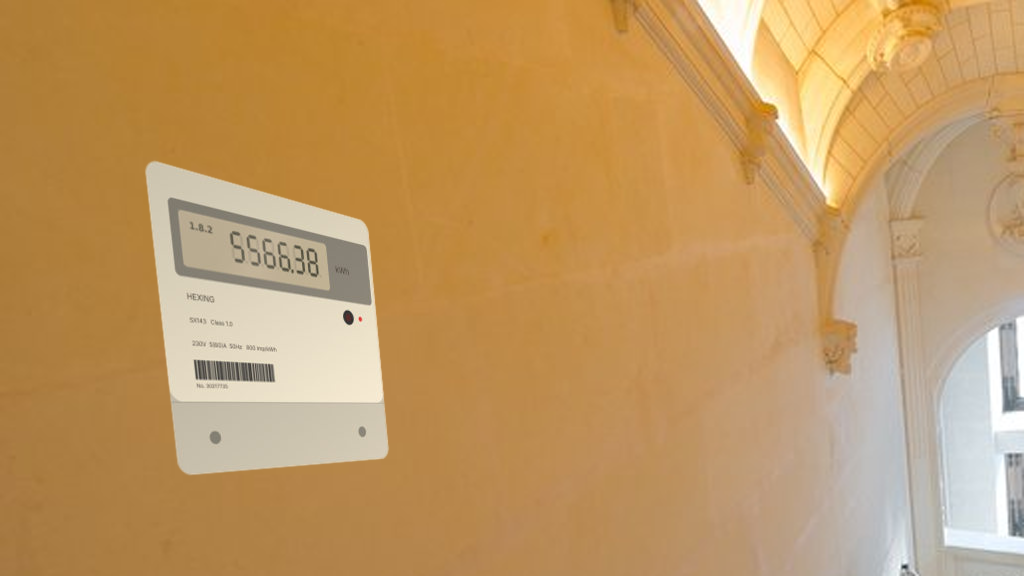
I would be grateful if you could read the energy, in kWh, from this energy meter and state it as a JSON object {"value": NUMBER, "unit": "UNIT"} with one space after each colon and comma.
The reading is {"value": 5566.38, "unit": "kWh"}
